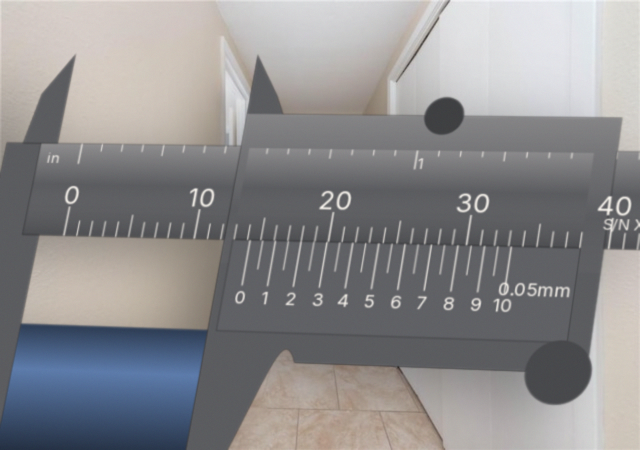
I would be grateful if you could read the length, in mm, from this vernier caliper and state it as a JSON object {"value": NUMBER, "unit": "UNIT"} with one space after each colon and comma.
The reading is {"value": 14.2, "unit": "mm"}
